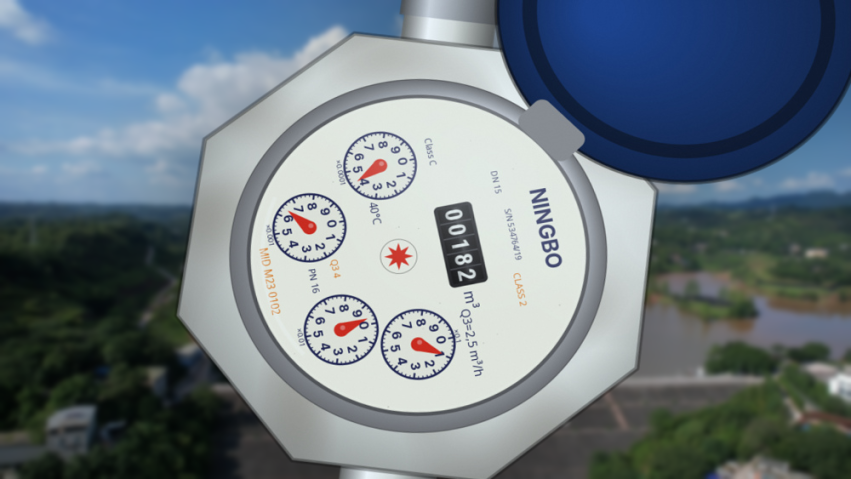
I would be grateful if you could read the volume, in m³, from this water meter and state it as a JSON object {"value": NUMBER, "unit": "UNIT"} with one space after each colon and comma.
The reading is {"value": 182.0964, "unit": "m³"}
